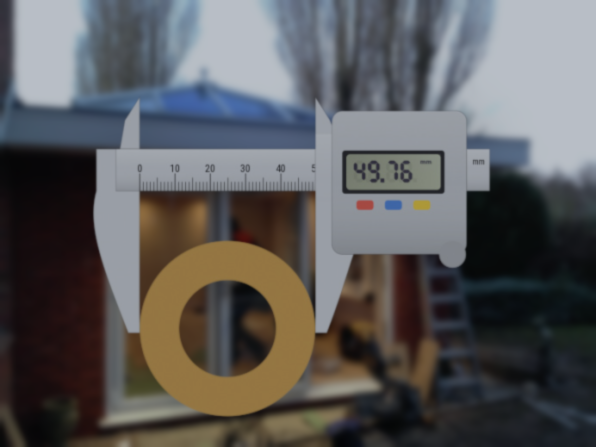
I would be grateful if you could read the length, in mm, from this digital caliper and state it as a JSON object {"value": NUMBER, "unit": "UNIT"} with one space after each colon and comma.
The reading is {"value": 49.76, "unit": "mm"}
